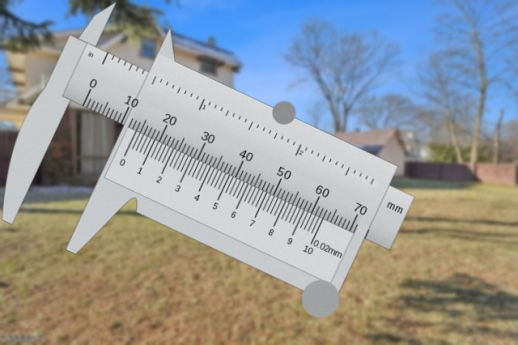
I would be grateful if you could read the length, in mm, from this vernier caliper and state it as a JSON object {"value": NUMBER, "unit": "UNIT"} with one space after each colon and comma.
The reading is {"value": 14.0, "unit": "mm"}
